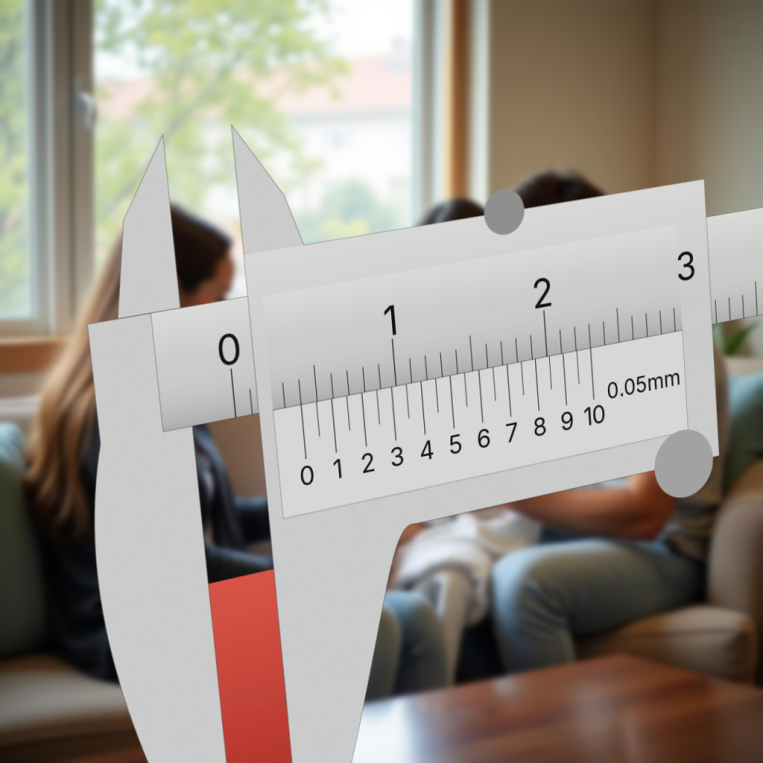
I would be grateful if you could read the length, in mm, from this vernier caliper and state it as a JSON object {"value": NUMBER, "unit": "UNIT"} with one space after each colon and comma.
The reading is {"value": 4.0, "unit": "mm"}
